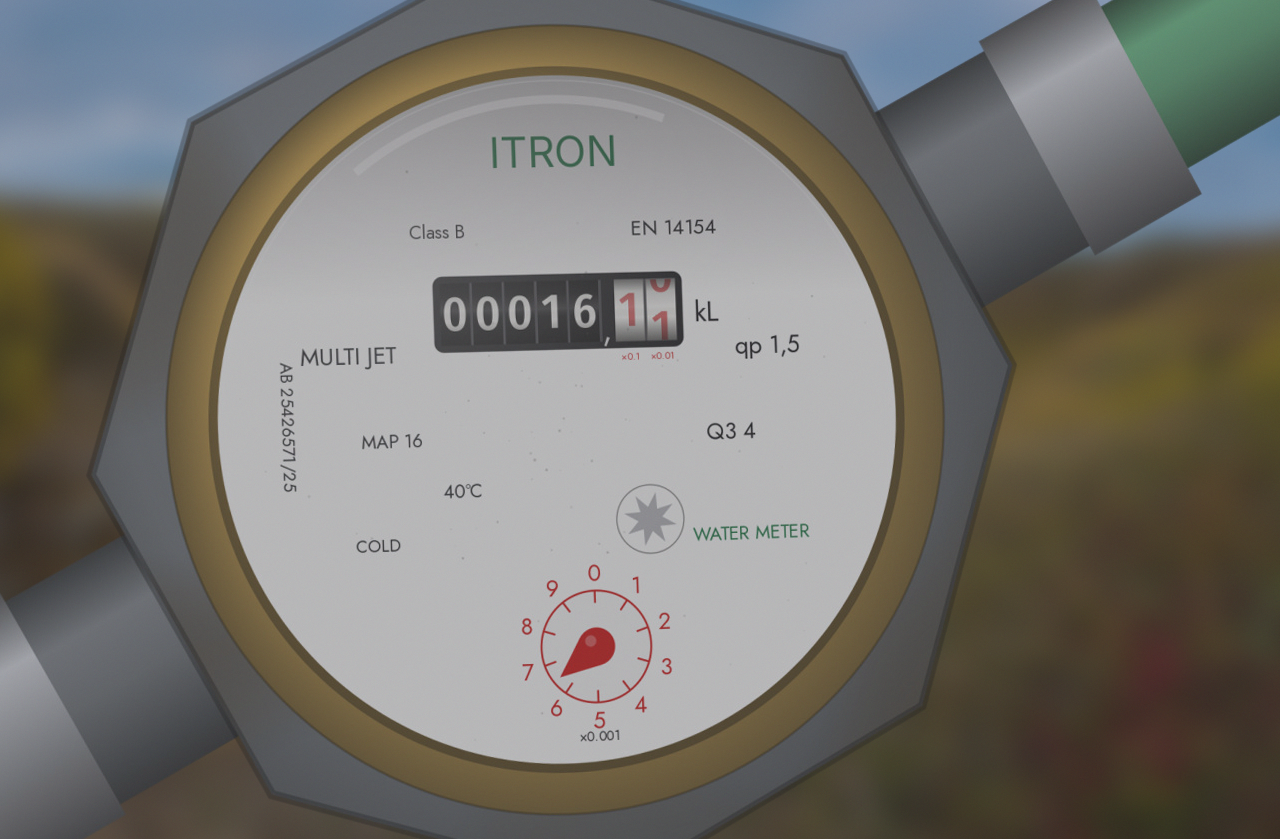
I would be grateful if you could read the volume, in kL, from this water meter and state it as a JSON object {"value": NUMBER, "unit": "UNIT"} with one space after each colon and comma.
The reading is {"value": 16.106, "unit": "kL"}
